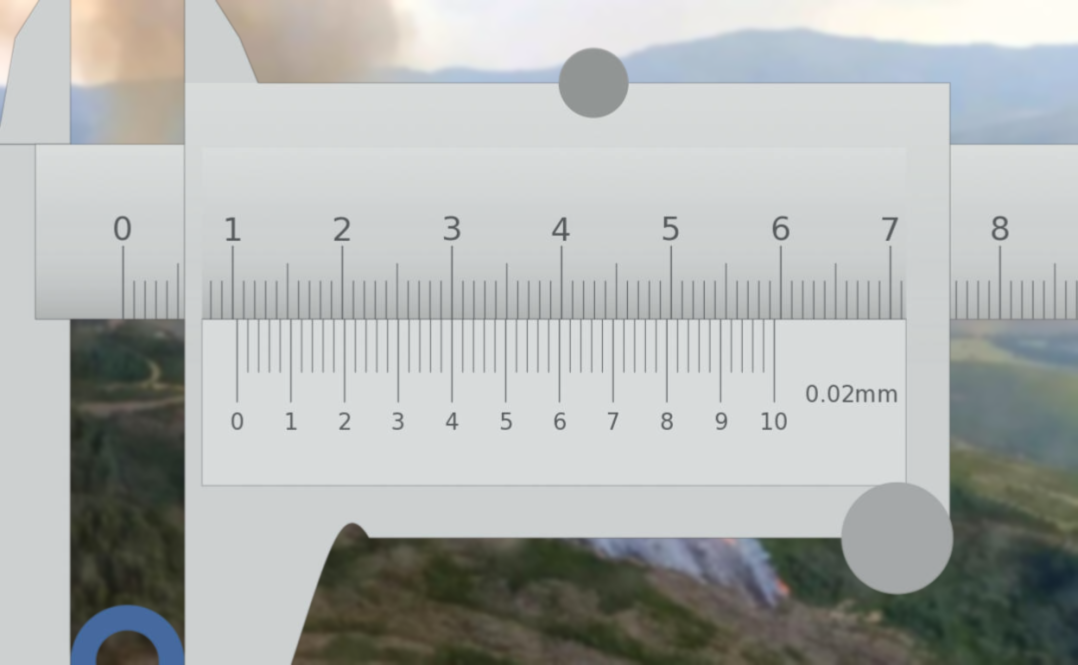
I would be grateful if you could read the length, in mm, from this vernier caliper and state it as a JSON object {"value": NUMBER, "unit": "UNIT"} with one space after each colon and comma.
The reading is {"value": 10.4, "unit": "mm"}
